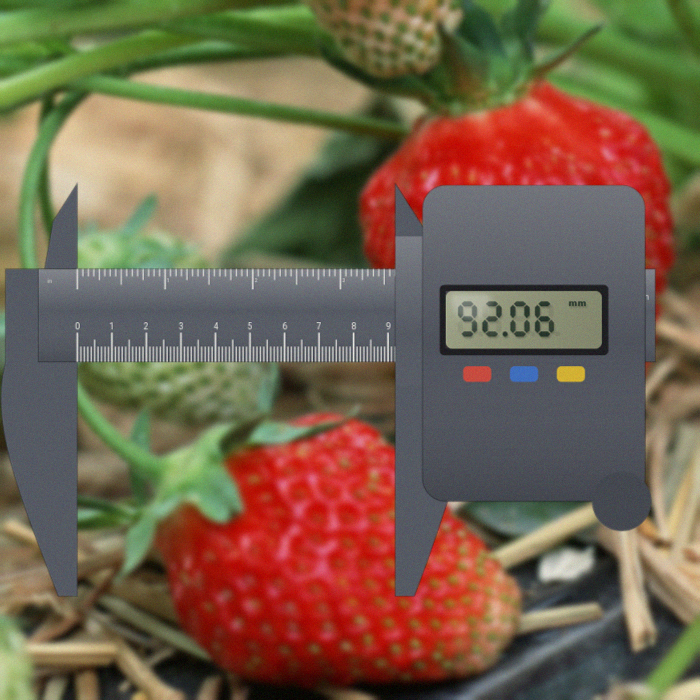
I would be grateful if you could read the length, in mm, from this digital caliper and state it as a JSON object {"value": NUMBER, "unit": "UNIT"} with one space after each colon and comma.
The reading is {"value": 92.06, "unit": "mm"}
